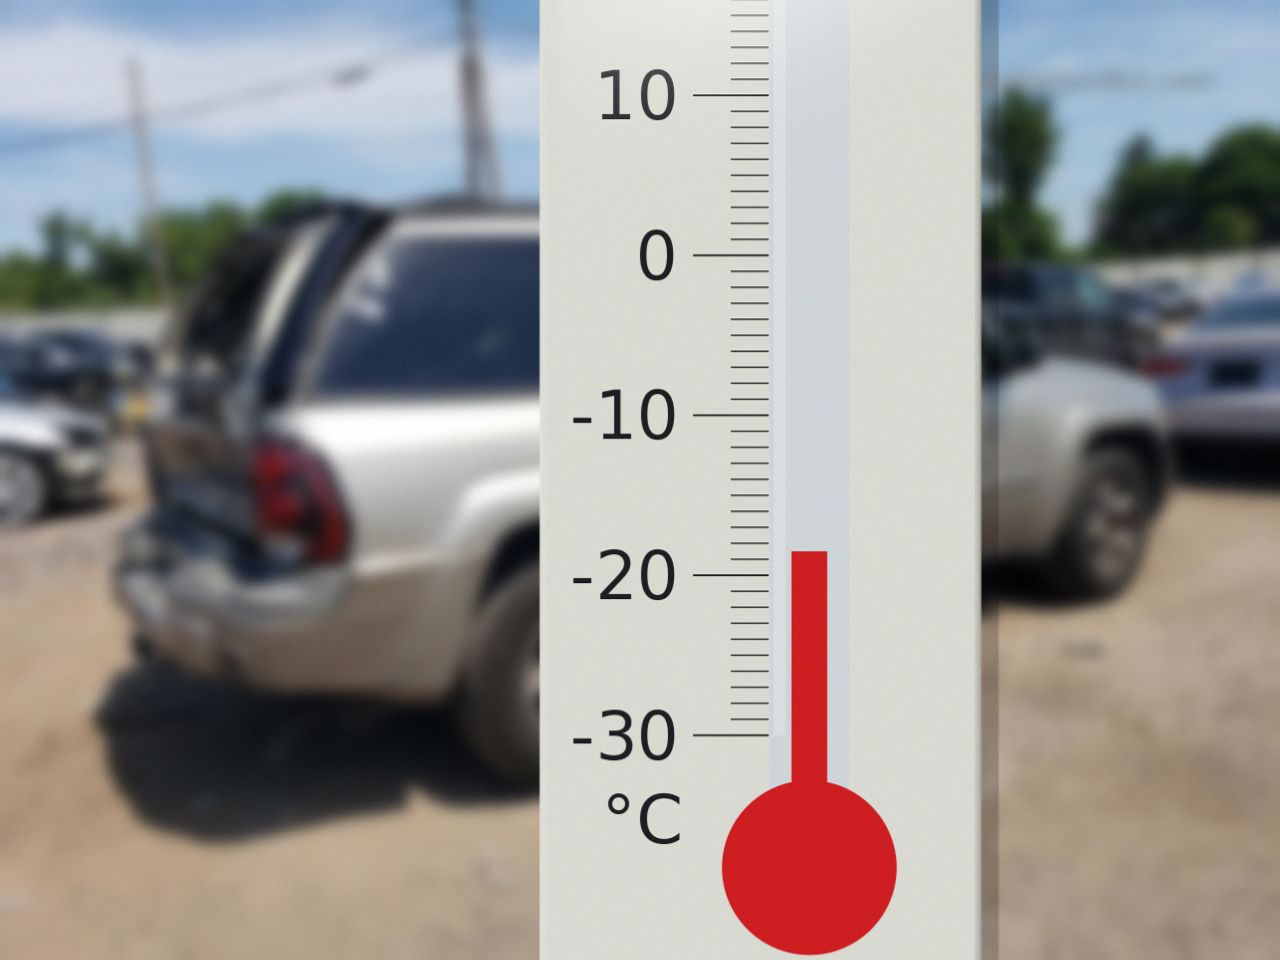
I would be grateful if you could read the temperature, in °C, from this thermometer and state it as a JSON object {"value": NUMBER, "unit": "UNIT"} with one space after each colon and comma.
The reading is {"value": -18.5, "unit": "°C"}
